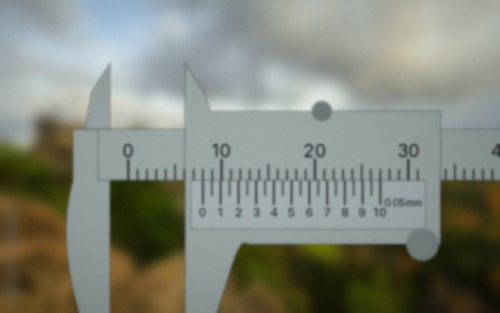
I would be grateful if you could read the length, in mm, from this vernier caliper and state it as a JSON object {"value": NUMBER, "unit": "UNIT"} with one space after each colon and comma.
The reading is {"value": 8.0, "unit": "mm"}
